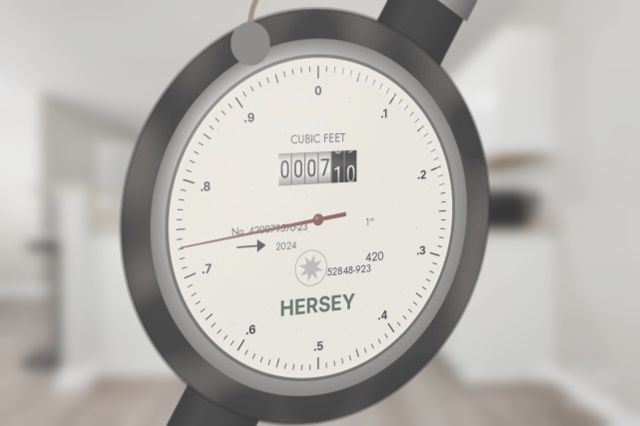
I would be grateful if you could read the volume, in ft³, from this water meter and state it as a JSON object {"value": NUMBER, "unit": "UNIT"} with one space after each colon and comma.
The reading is {"value": 709.73, "unit": "ft³"}
